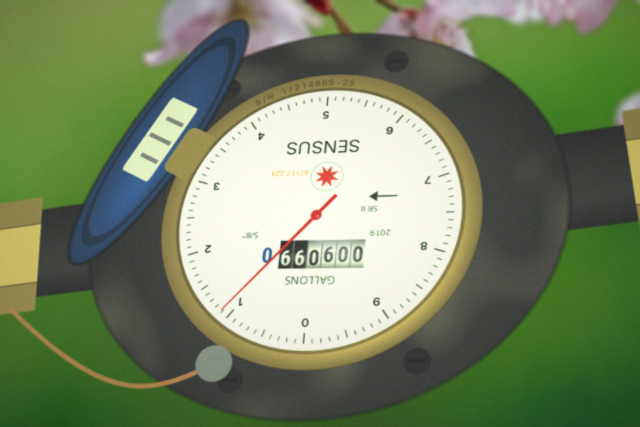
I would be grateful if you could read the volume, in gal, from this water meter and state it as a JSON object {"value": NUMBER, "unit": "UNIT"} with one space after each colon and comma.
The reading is {"value": 90991.1, "unit": "gal"}
